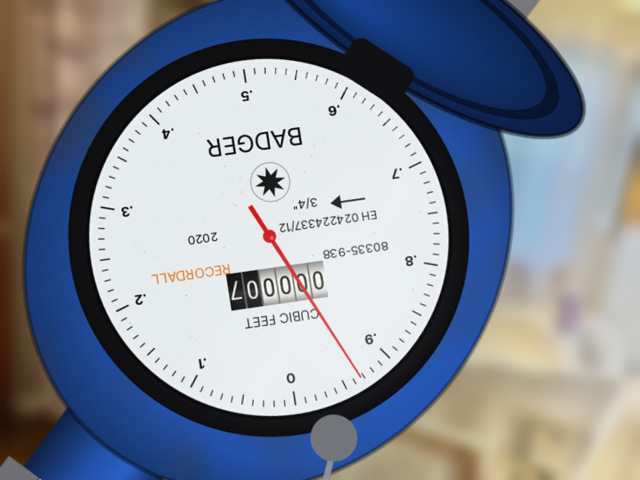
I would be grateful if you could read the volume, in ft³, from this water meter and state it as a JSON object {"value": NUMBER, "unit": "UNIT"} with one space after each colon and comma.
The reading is {"value": 6.93, "unit": "ft³"}
